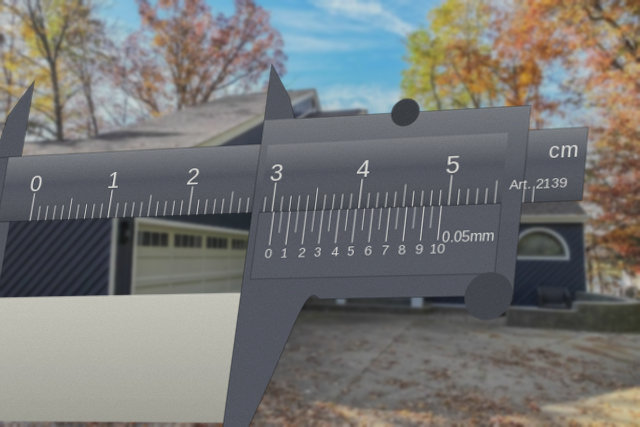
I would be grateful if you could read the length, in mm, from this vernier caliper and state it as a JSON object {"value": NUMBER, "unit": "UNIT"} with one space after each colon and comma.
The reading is {"value": 30.2, "unit": "mm"}
